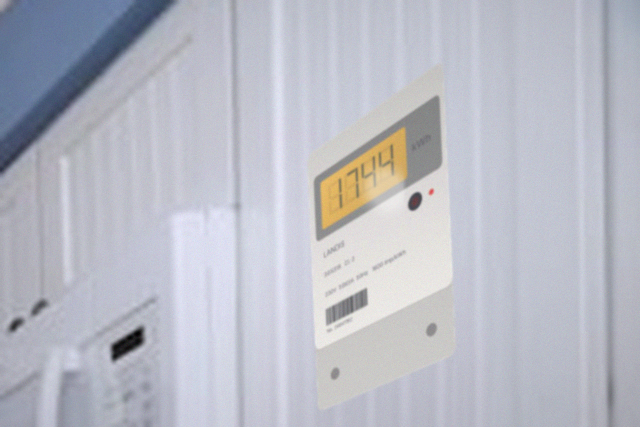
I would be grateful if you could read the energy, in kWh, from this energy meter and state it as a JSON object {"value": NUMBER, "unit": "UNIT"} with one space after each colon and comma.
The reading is {"value": 1744, "unit": "kWh"}
